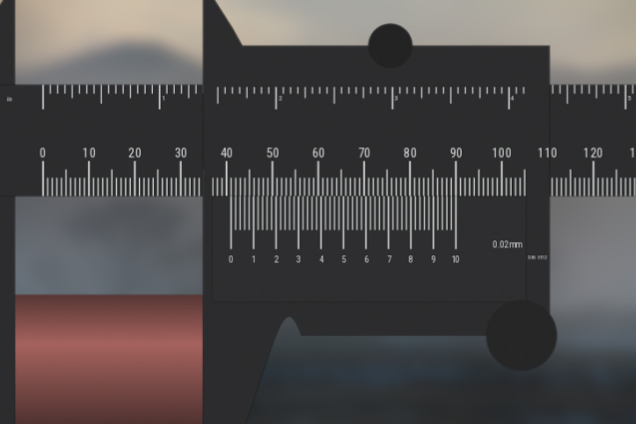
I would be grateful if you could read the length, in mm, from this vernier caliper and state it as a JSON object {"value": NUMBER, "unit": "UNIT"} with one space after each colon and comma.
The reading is {"value": 41.0, "unit": "mm"}
